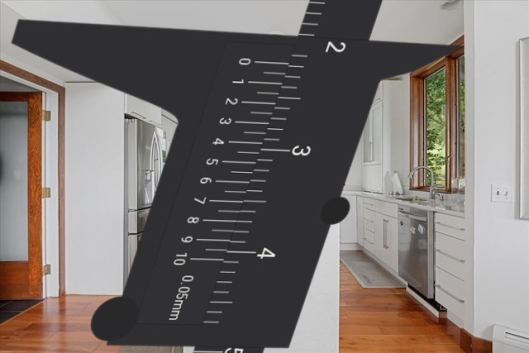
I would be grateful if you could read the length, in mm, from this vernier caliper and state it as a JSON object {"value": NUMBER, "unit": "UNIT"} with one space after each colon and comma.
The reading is {"value": 21.8, "unit": "mm"}
